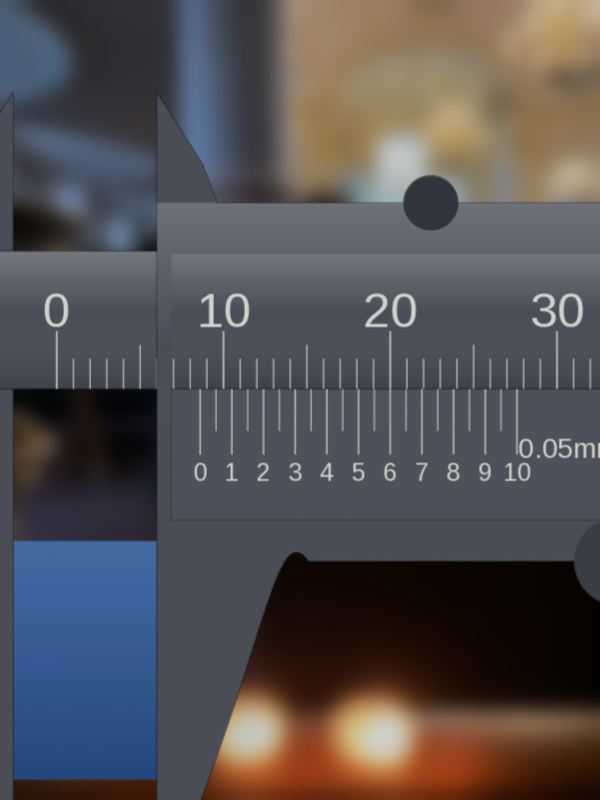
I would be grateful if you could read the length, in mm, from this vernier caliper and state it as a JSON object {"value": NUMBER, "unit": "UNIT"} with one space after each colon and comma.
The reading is {"value": 8.6, "unit": "mm"}
